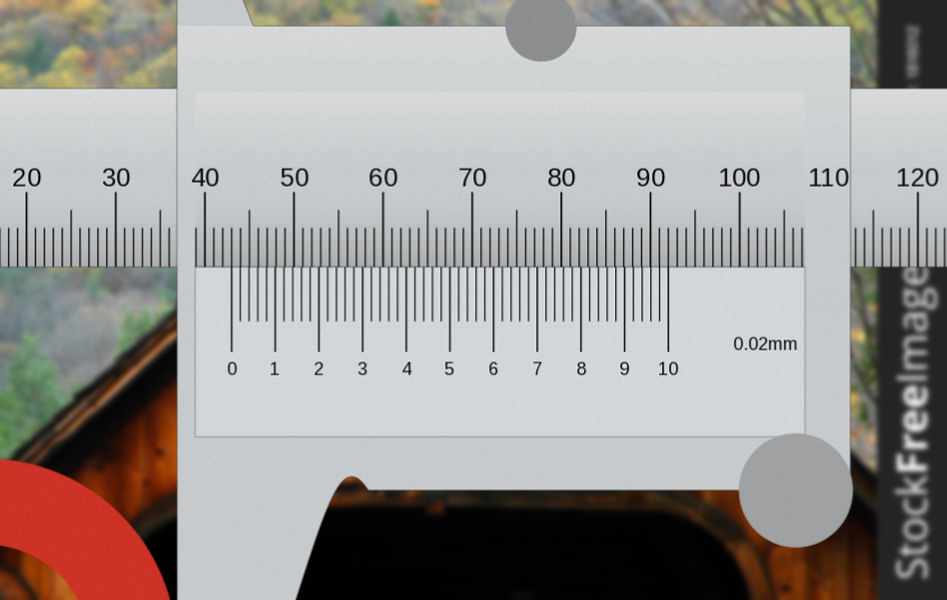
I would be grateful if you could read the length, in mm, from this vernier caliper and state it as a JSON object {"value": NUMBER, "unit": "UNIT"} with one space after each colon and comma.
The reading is {"value": 43.0, "unit": "mm"}
